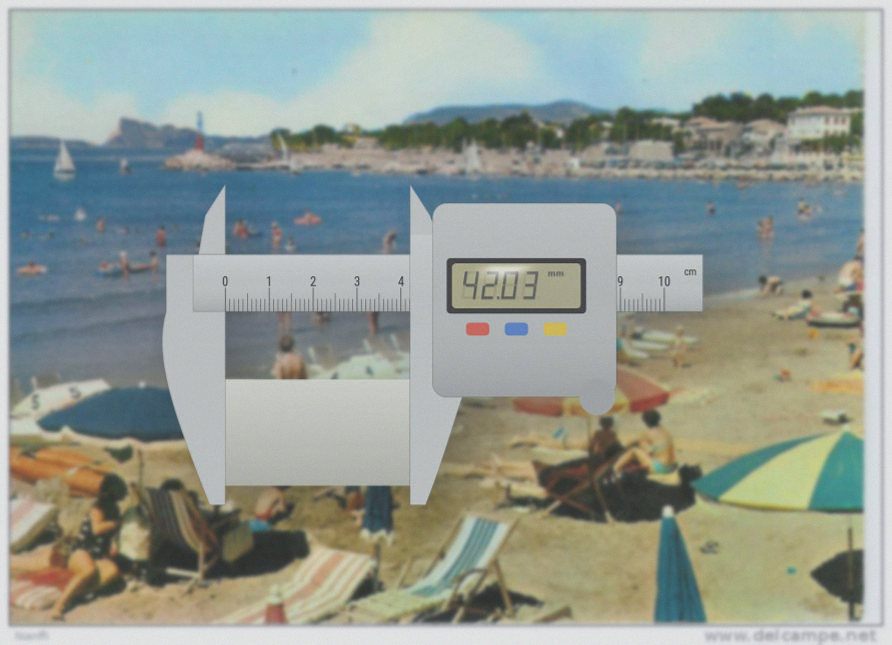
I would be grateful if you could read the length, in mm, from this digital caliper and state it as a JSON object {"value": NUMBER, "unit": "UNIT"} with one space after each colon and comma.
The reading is {"value": 42.03, "unit": "mm"}
